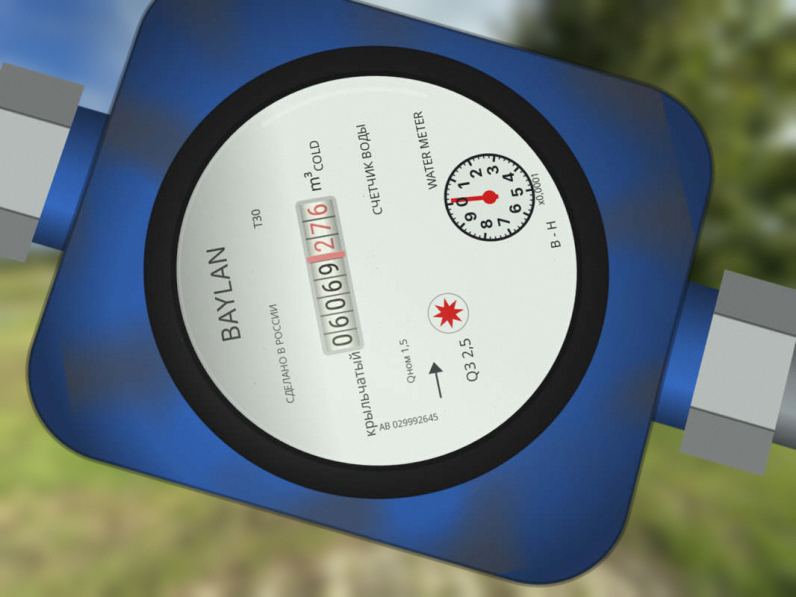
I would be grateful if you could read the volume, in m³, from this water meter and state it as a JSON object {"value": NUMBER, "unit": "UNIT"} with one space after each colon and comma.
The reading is {"value": 6069.2760, "unit": "m³"}
